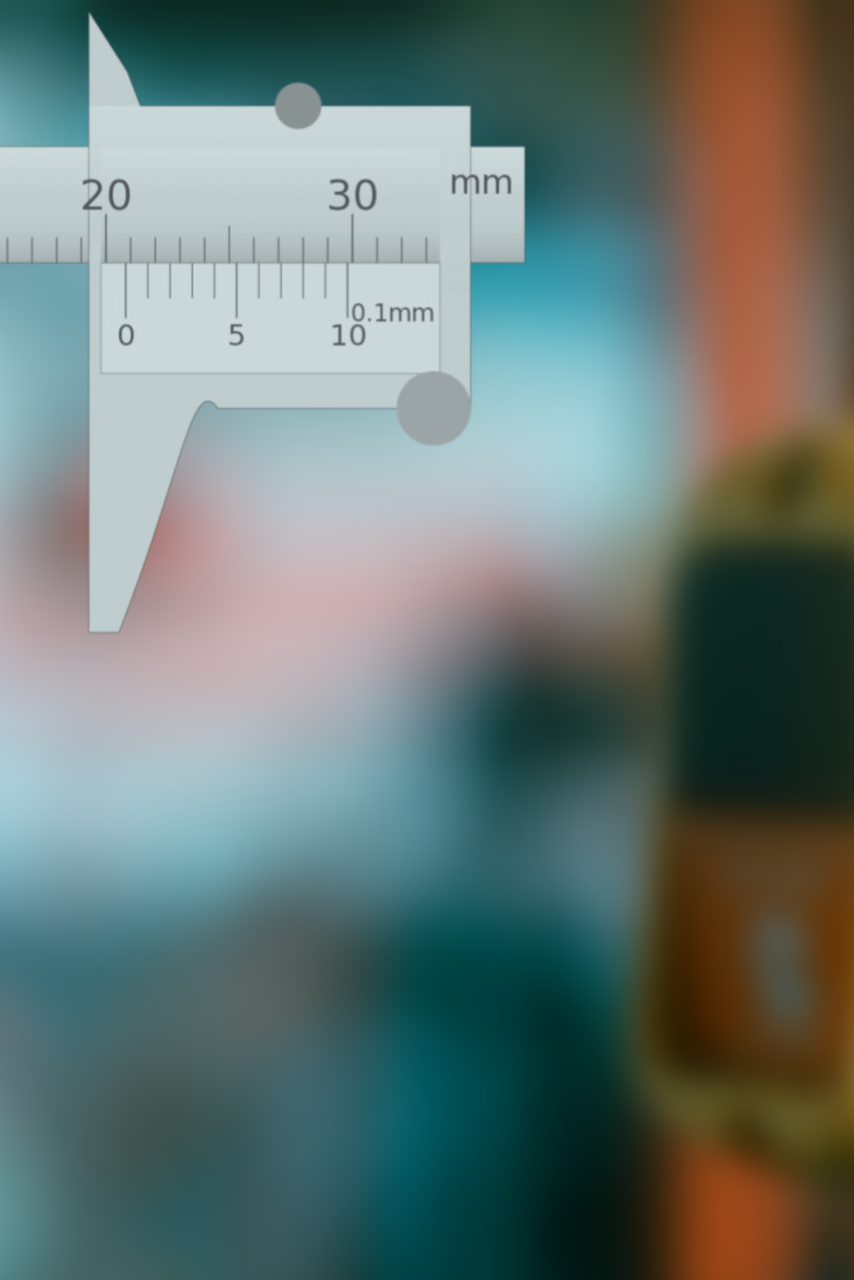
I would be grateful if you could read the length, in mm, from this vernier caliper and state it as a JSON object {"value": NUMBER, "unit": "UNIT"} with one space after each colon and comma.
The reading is {"value": 20.8, "unit": "mm"}
